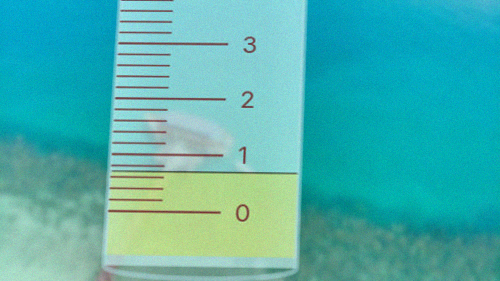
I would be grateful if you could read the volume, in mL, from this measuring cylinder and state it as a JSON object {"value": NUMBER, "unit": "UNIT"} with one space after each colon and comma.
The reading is {"value": 0.7, "unit": "mL"}
